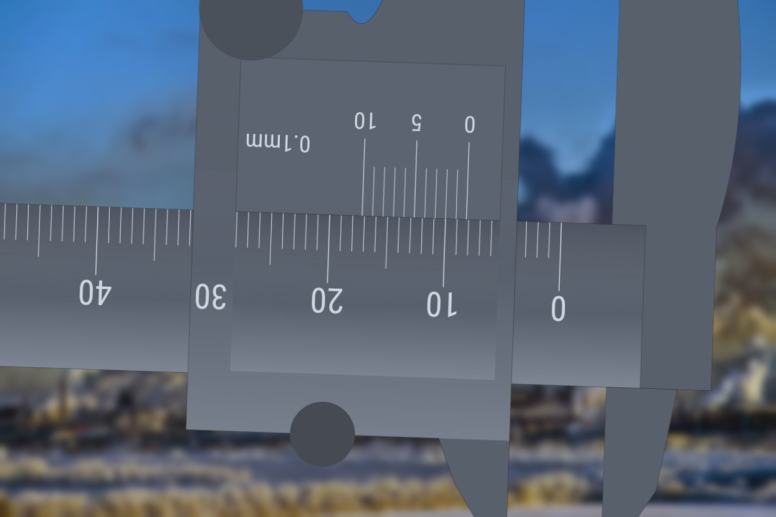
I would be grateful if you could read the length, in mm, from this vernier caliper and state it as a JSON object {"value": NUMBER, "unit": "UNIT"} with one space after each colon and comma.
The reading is {"value": 8.2, "unit": "mm"}
